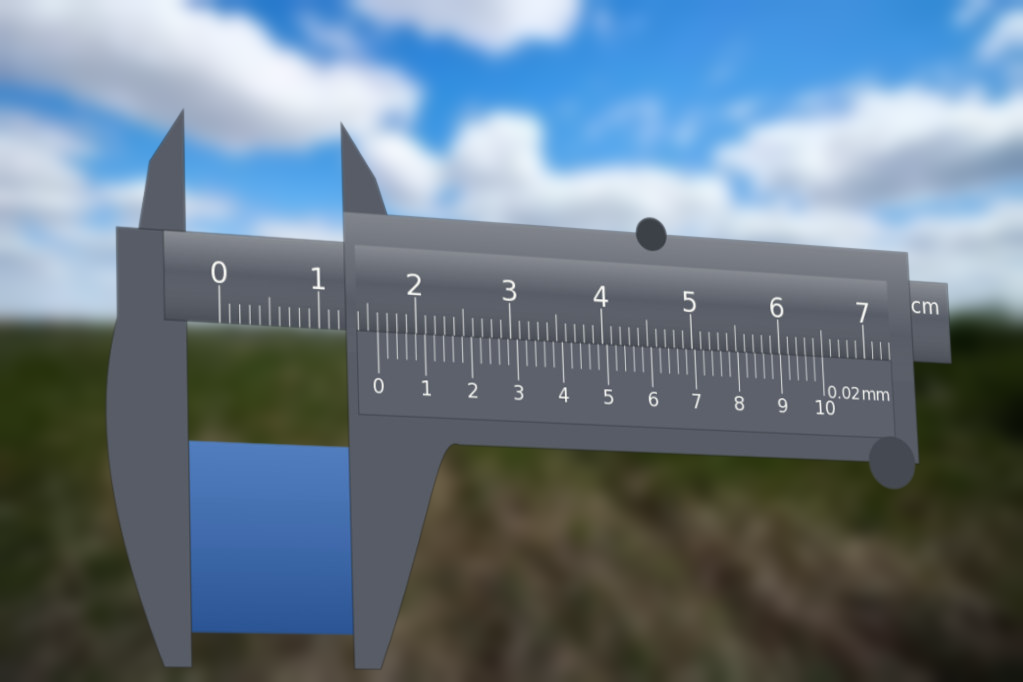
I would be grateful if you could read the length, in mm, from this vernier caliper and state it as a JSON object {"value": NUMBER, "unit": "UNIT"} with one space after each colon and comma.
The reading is {"value": 16.0, "unit": "mm"}
